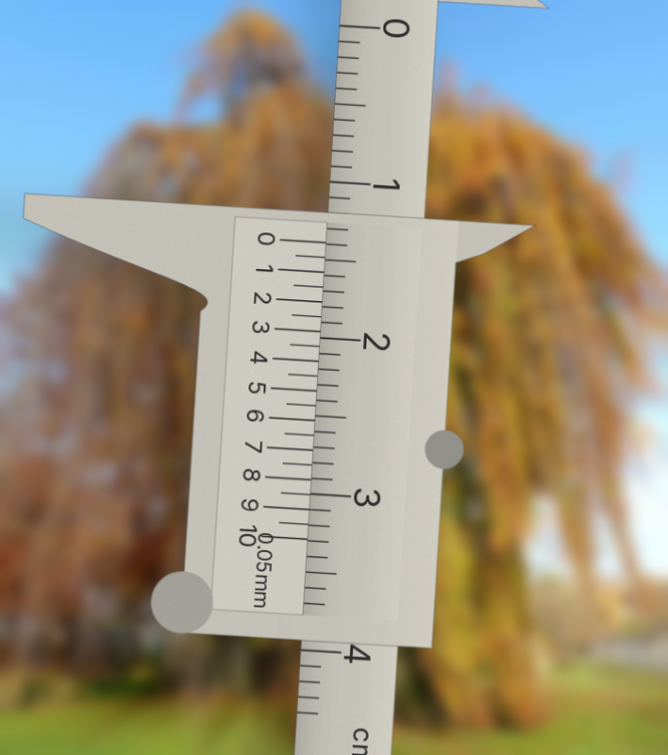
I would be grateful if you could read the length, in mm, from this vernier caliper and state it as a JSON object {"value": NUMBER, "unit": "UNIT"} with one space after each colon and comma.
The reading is {"value": 13.9, "unit": "mm"}
